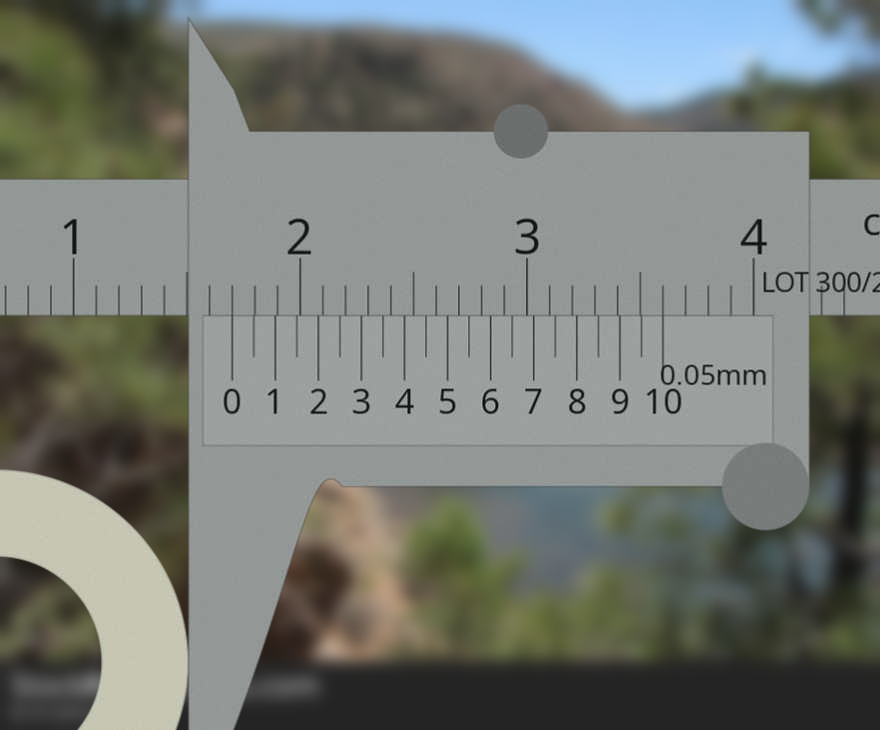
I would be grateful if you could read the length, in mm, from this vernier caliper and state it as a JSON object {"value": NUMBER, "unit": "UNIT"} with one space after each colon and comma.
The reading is {"value": 17.00, "unit": "mm"}
